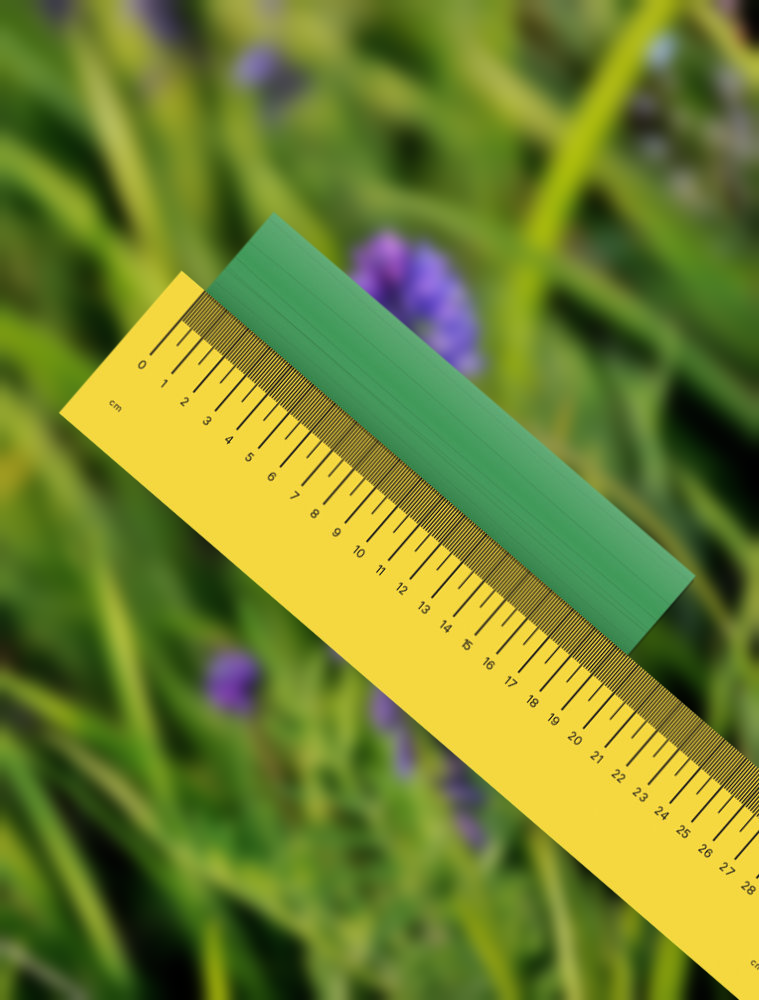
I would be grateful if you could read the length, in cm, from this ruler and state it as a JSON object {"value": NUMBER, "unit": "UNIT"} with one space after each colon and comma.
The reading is {"value": 19.5, "unit": "cm"}
